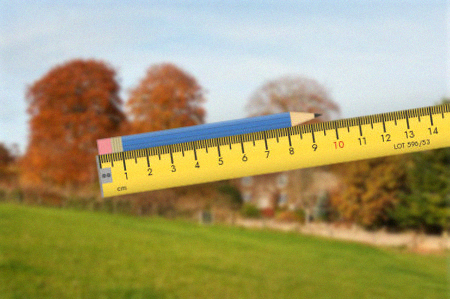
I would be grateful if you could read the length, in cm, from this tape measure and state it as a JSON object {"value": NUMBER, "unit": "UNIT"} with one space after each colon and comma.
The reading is {"value": 9.5, "unit": "cm"}
